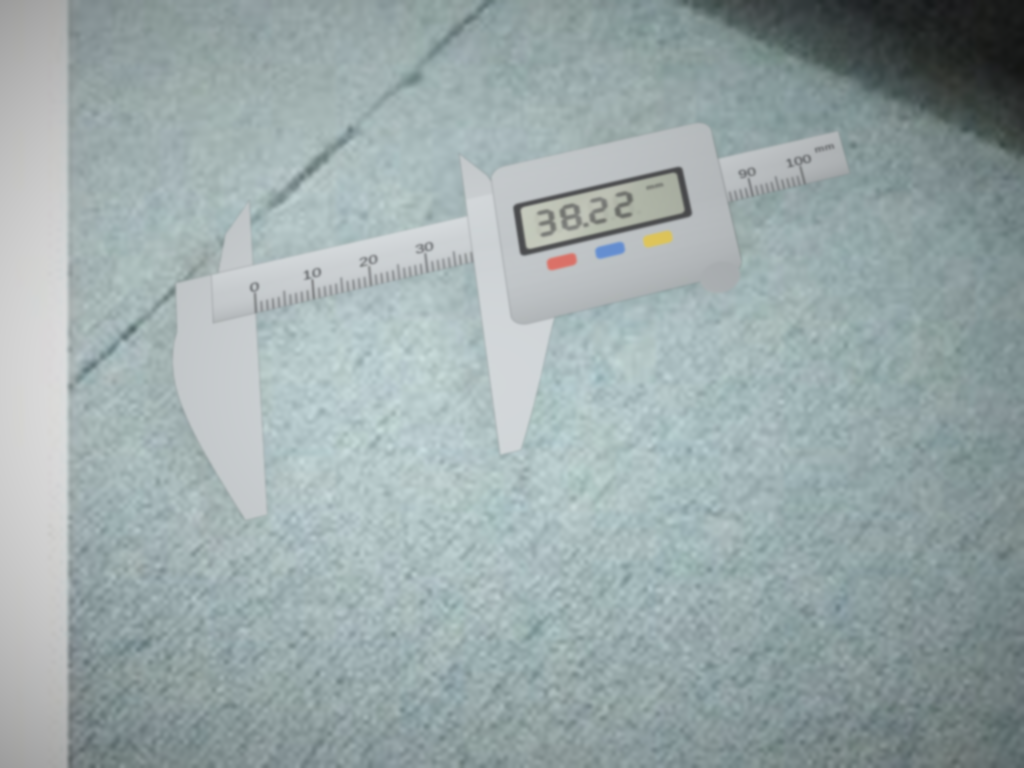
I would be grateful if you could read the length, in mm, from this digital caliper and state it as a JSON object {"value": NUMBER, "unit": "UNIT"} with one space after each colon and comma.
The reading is {"value": 38.22, "unit": "mm"}
